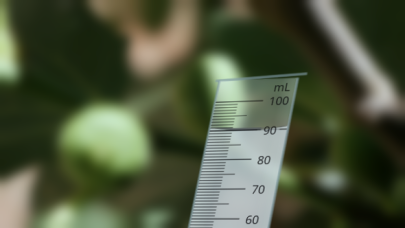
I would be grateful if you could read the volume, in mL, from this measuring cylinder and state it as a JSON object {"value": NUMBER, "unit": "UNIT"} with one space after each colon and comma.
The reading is {"value": 90, "unit": "mL"}
